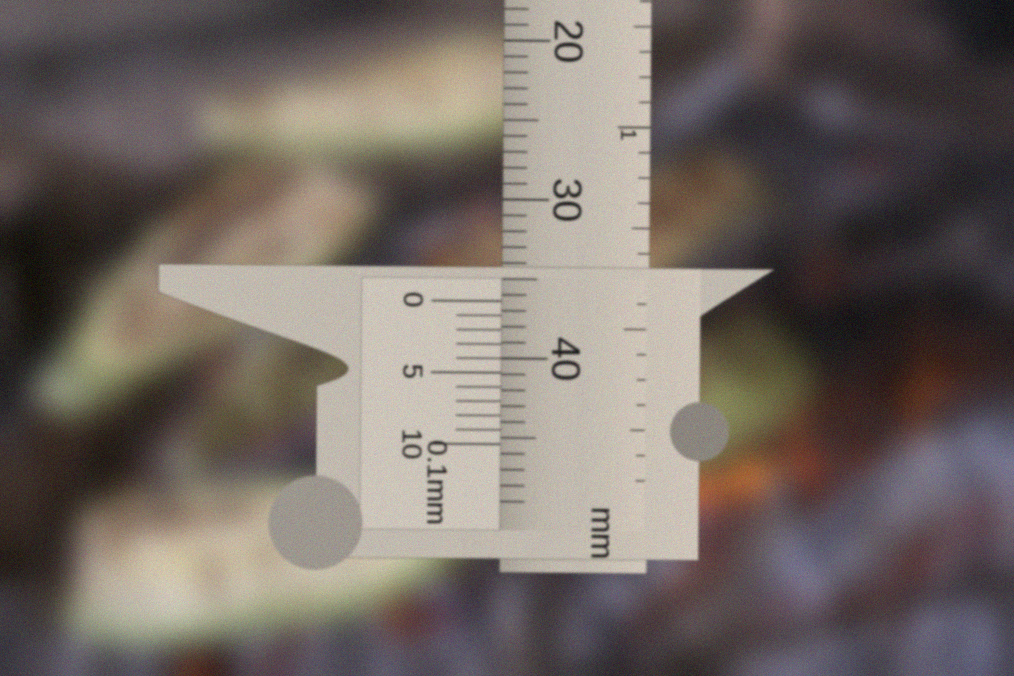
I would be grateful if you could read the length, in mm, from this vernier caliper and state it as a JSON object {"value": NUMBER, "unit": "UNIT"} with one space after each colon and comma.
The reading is {"value": 36.4, "unit": "mm"}
